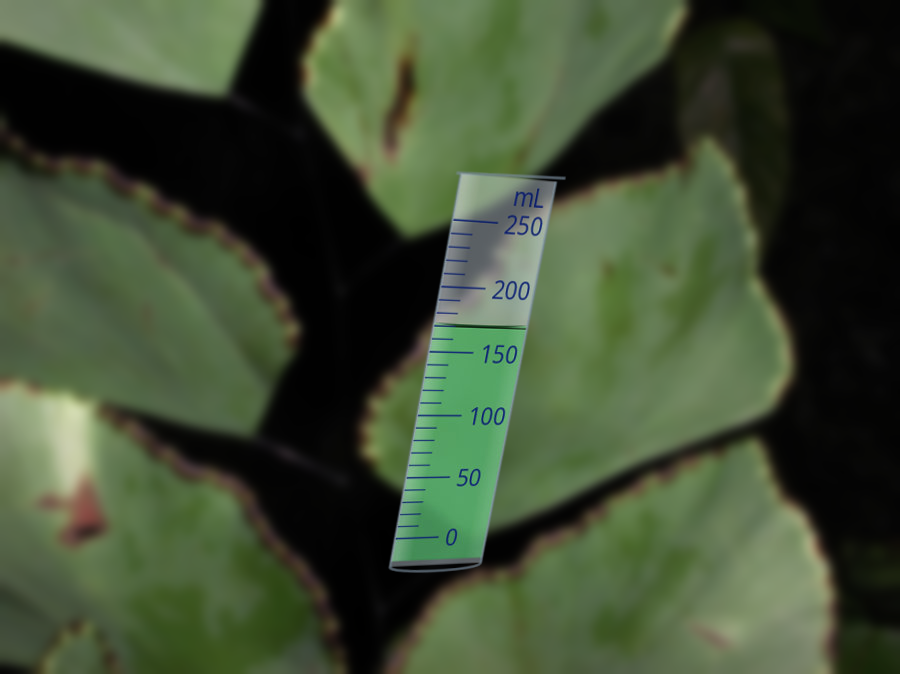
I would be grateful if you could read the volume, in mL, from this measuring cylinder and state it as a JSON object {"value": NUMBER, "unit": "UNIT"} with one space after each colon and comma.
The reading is {"value": 170, "unit": "mL"}
